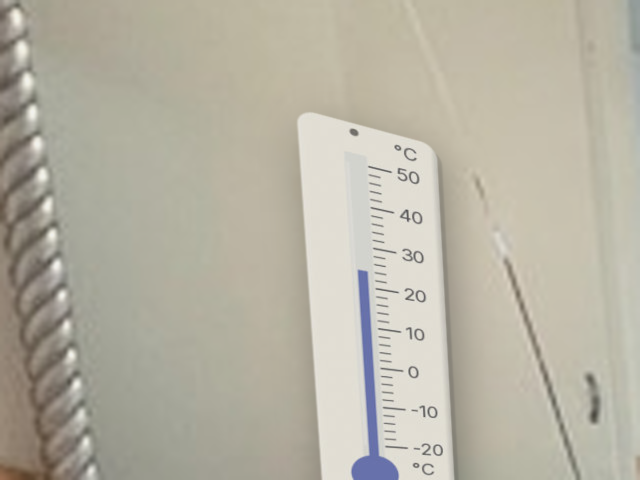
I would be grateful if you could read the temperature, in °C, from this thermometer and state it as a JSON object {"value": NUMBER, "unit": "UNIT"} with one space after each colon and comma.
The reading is {"value": 24, "unit": "°C"}
